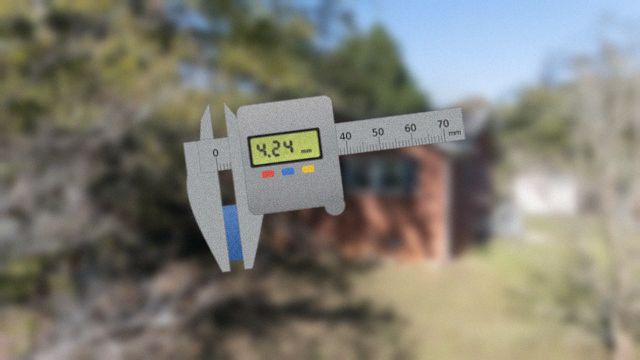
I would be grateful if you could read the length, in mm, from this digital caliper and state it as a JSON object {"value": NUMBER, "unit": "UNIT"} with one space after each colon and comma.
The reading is {"value": 4.24, "unit": "mm"}
